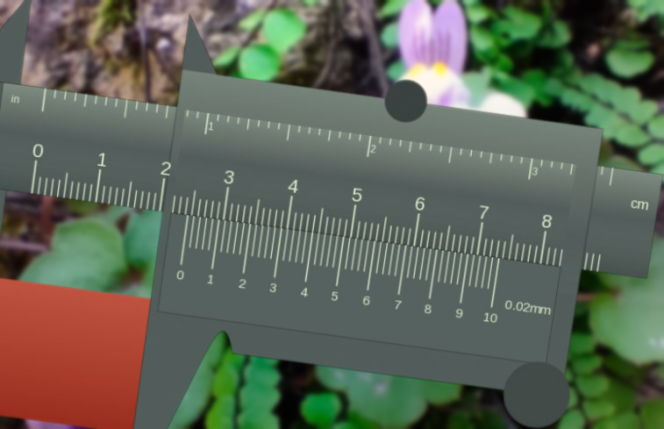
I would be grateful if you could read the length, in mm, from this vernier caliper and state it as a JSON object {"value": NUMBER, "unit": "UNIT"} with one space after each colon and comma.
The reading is {"value": 24.4, "unit": "mm"}
